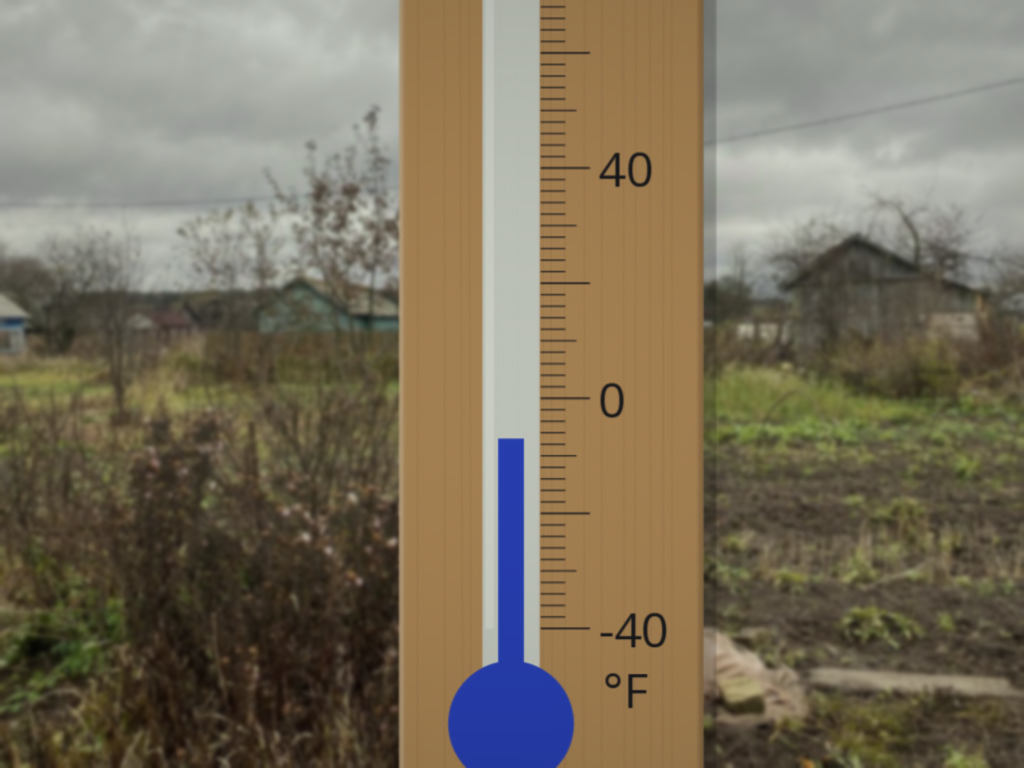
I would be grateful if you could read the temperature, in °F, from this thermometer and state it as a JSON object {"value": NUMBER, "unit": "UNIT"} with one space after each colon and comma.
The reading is {"value": -7, "unit": "°F"}
